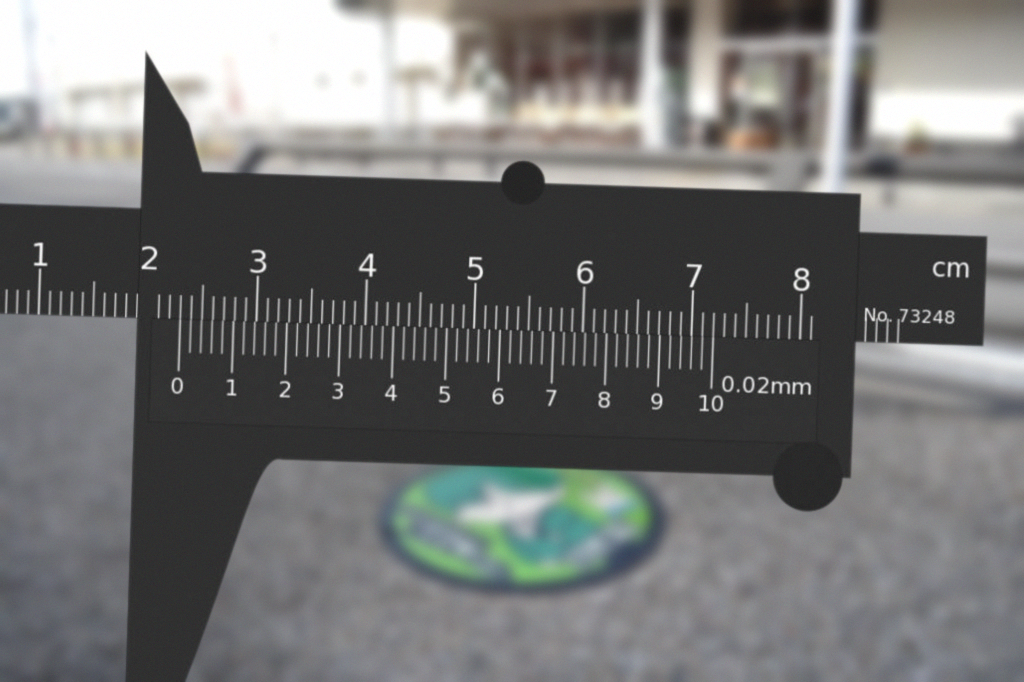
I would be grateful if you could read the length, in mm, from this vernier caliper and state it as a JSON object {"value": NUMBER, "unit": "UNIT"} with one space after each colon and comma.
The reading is {"value": 23.0, "unit": "mm"}
